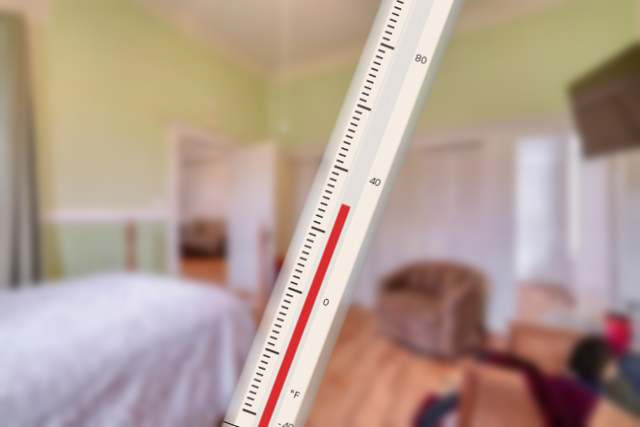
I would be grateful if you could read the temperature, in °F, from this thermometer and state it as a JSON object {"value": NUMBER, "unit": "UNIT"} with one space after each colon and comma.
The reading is {"value": 30, "unit": "°F"}
